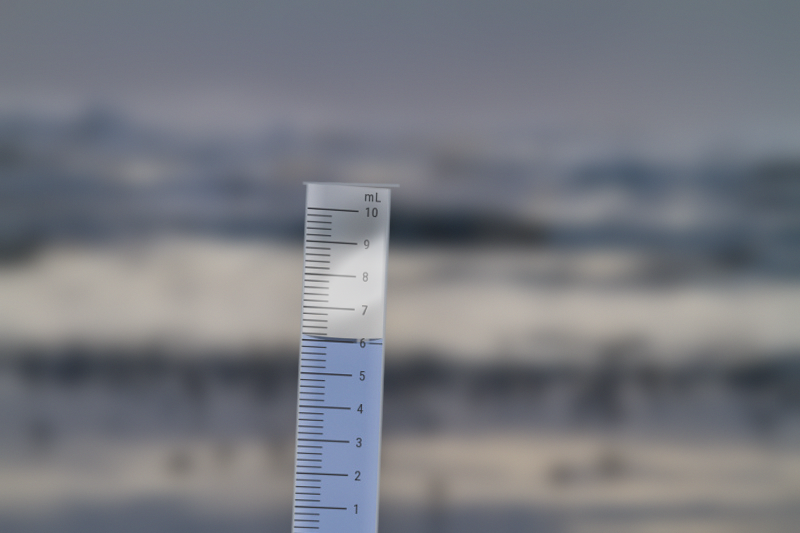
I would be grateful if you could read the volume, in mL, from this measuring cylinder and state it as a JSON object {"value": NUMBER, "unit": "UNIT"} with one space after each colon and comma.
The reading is {"value": 6, "unit": "mL"}
